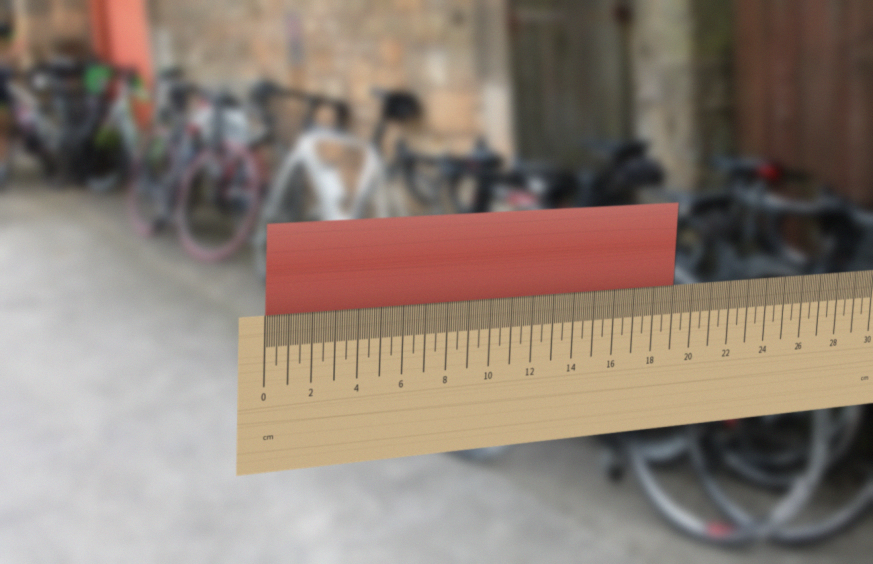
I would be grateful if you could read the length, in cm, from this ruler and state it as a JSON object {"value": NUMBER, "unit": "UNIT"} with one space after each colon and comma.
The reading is {"value": 19, "unit": "cm"}
